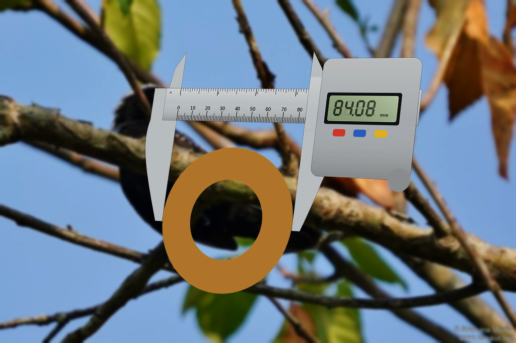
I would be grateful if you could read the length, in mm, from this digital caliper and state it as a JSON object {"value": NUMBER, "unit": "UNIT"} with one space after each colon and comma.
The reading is {"value": 84.08, "unit": "mm"}
